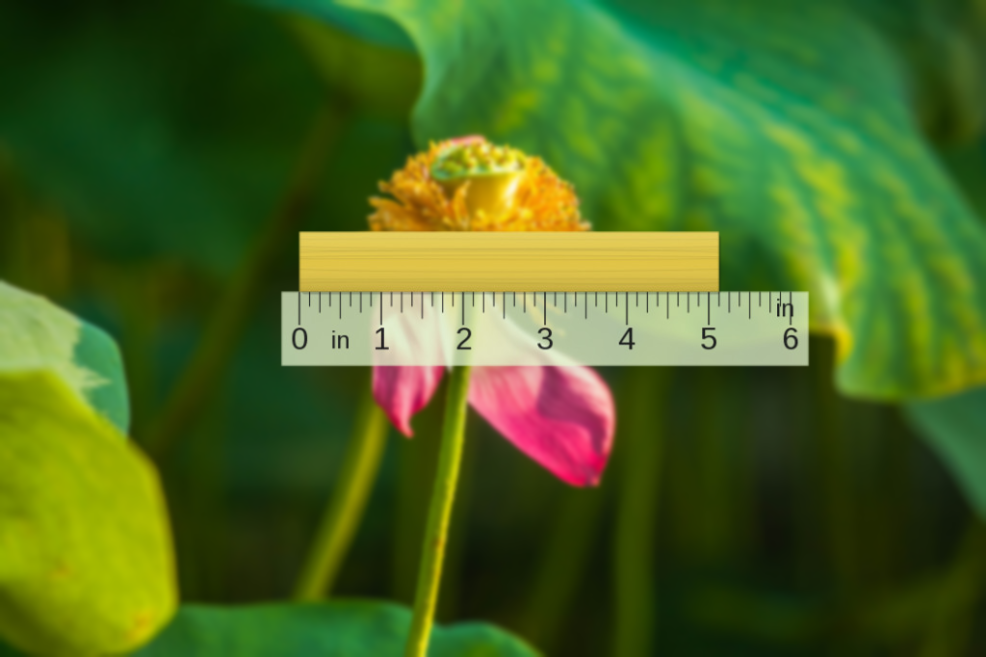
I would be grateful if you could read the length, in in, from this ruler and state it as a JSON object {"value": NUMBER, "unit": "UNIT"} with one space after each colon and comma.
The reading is {"value": 5.125, "unit": "in"}
